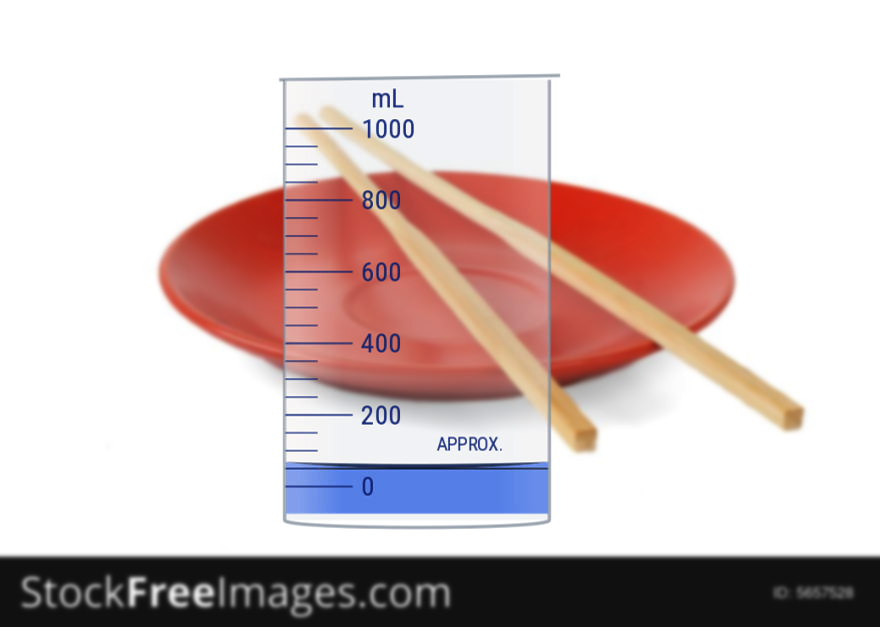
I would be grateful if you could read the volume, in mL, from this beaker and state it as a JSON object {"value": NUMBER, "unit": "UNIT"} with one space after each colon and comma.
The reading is {"value": 50, "unit": "mL"}
